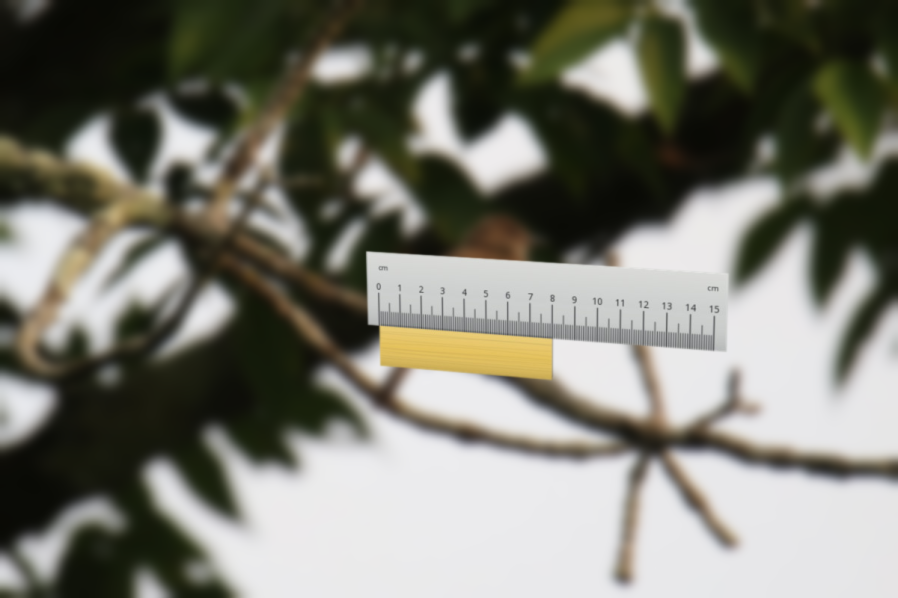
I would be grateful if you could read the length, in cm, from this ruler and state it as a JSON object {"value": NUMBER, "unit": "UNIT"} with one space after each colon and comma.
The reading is {"value": 8, "unit": "cm"}
